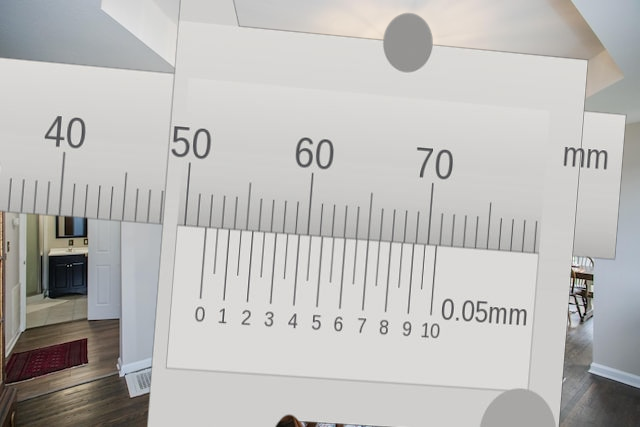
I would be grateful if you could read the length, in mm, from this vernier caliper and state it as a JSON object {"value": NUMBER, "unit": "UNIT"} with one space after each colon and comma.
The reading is {"value": 51.7, "unit": "mm"}
